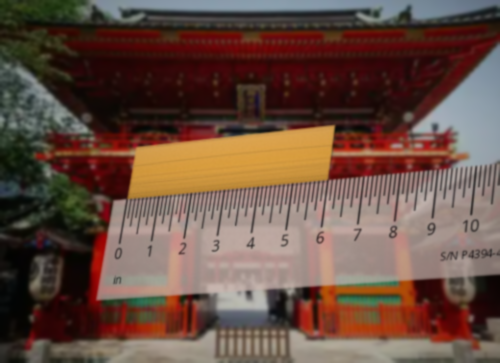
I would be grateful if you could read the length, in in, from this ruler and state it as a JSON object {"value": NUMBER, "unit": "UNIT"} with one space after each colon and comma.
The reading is {"value": 6, "unit": "in"}
